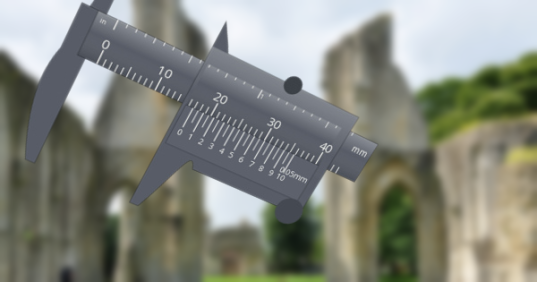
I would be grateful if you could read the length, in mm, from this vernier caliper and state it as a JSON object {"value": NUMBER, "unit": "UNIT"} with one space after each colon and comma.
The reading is {"value": 16.8, "unit": "mm"}
